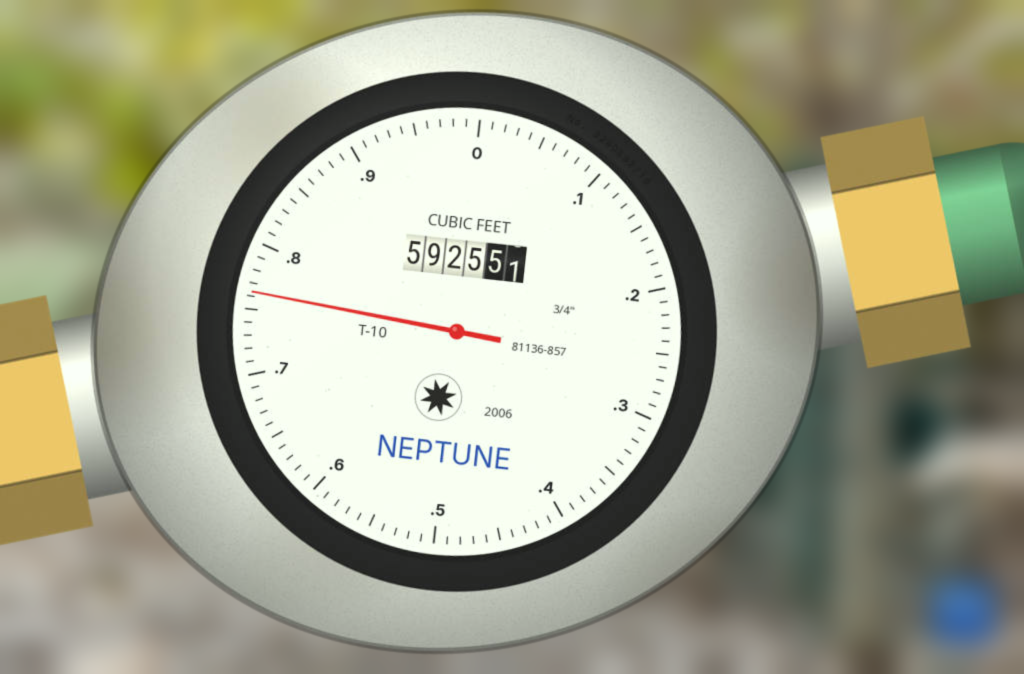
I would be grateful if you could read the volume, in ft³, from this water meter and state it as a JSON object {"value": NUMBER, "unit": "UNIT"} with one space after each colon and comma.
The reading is {"value": 592550.76, "unit": "ft³"}
